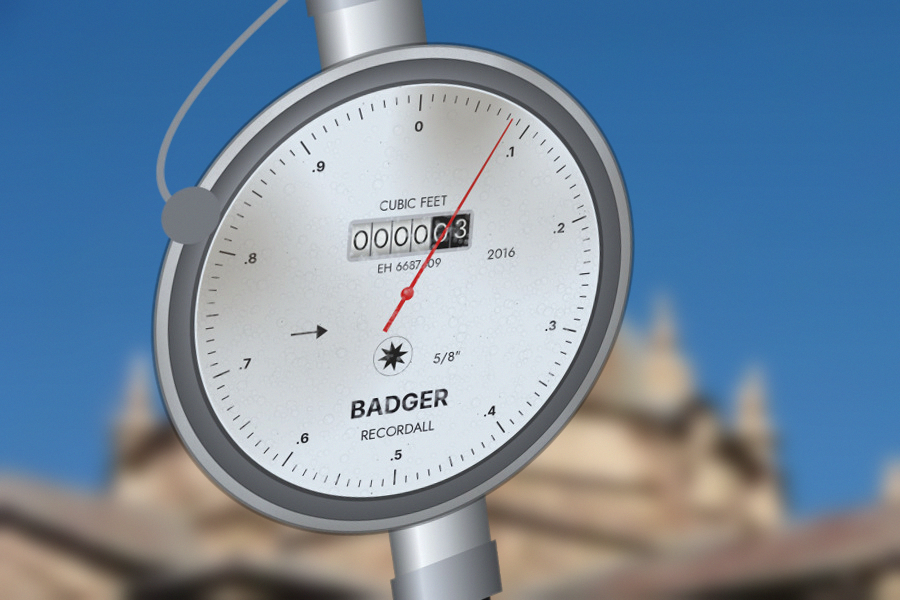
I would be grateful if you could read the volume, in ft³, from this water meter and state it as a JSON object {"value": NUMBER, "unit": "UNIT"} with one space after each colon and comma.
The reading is {"value": 3.08, "unit": "ft³"}
